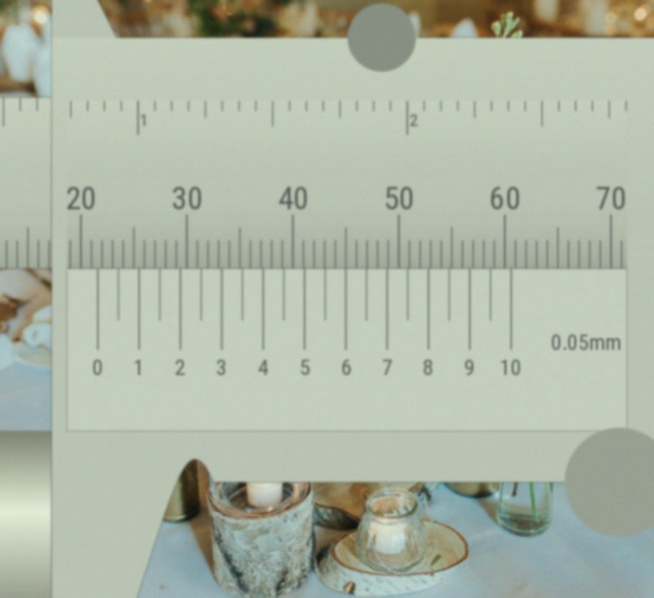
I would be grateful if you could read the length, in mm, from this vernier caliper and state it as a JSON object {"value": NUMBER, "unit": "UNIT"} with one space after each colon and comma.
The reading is {"value": 21.6, "unit": "mm"}
